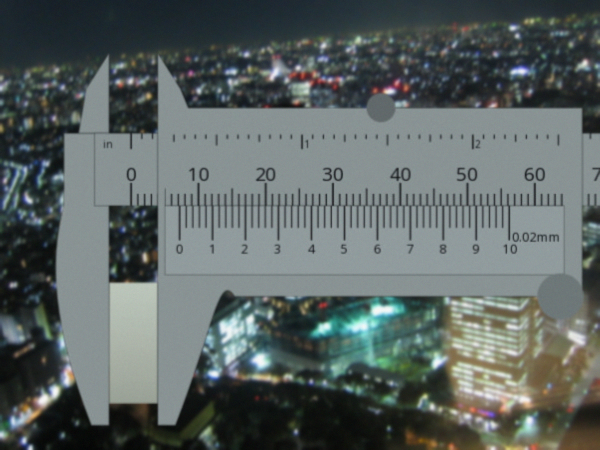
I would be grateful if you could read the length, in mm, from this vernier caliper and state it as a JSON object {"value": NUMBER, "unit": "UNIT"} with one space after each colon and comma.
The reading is {"value": 7.2, "unit": "mm"}
